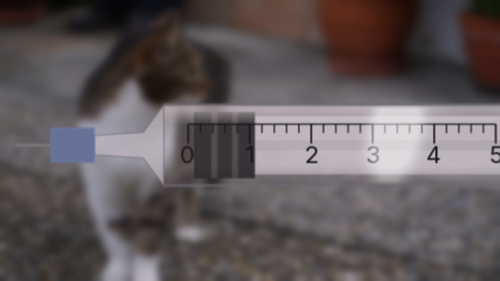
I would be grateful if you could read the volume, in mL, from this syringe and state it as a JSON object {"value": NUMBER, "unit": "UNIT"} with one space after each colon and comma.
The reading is {"value": 0.1, "unit": "mL"}
